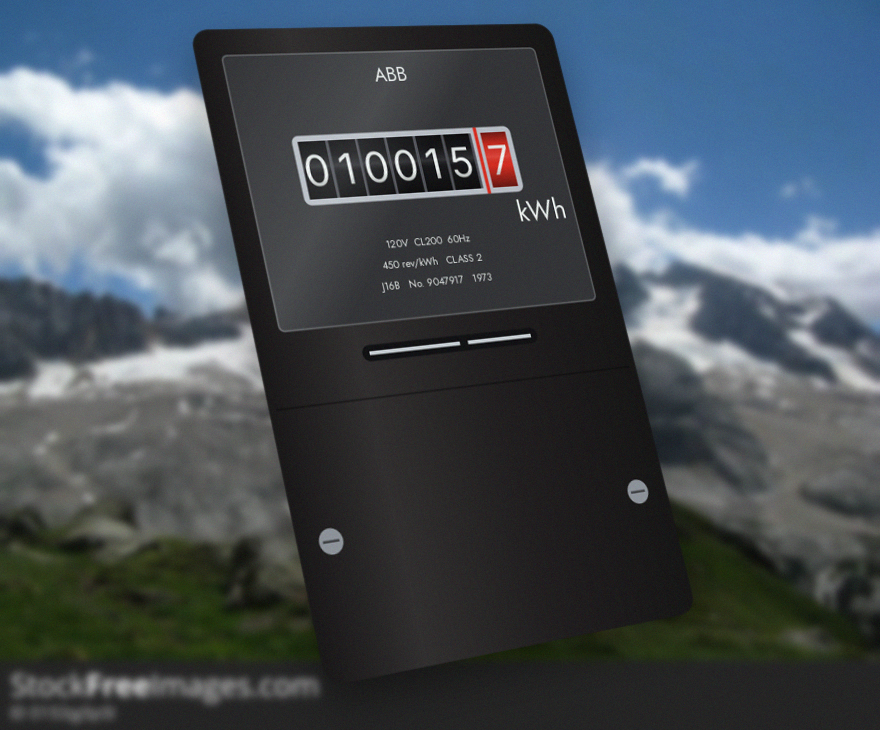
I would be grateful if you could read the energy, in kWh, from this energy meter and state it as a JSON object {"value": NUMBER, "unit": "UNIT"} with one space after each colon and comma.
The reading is {"value": 10015.7, "unit": "kWh"}
